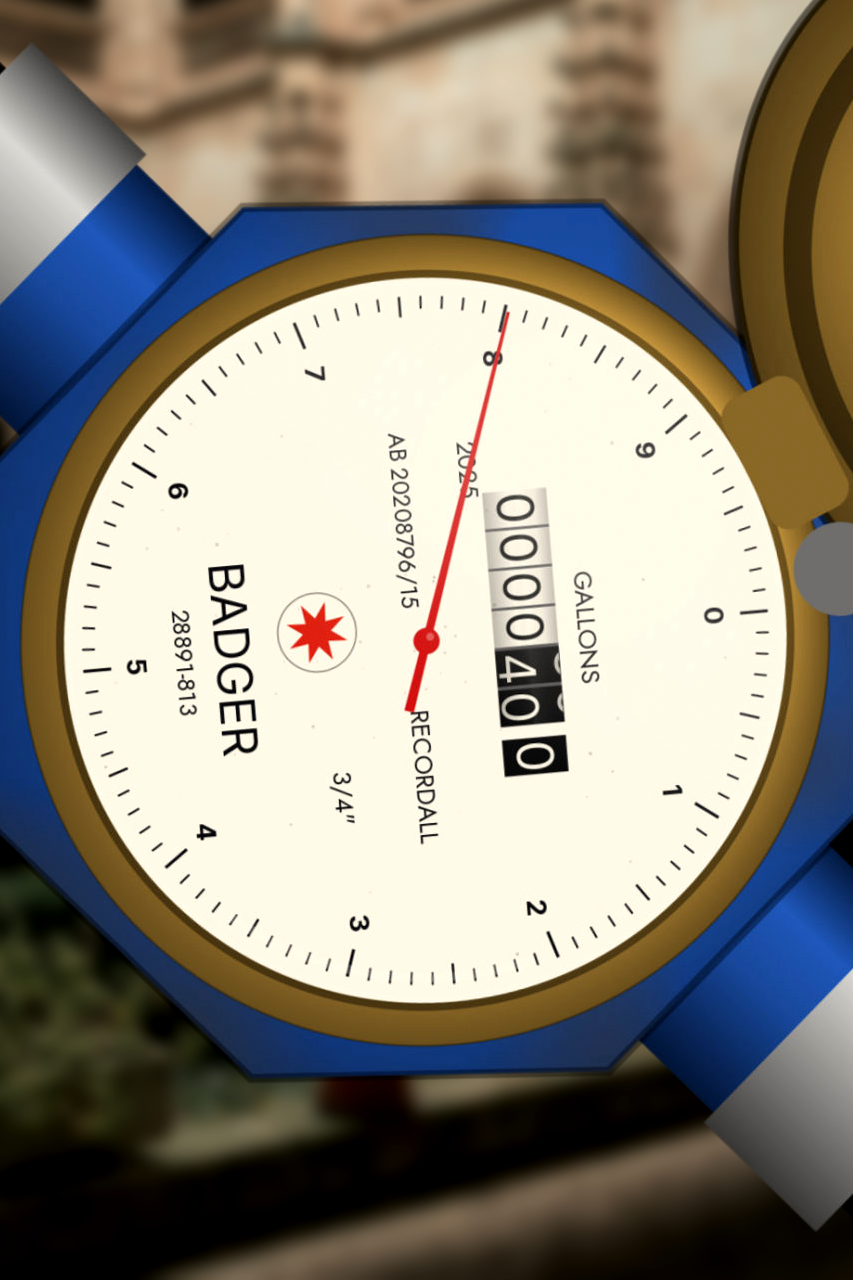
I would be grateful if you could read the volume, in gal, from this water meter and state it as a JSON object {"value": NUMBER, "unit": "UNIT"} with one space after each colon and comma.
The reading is {"value": 398.0, "unit": "gal"}
